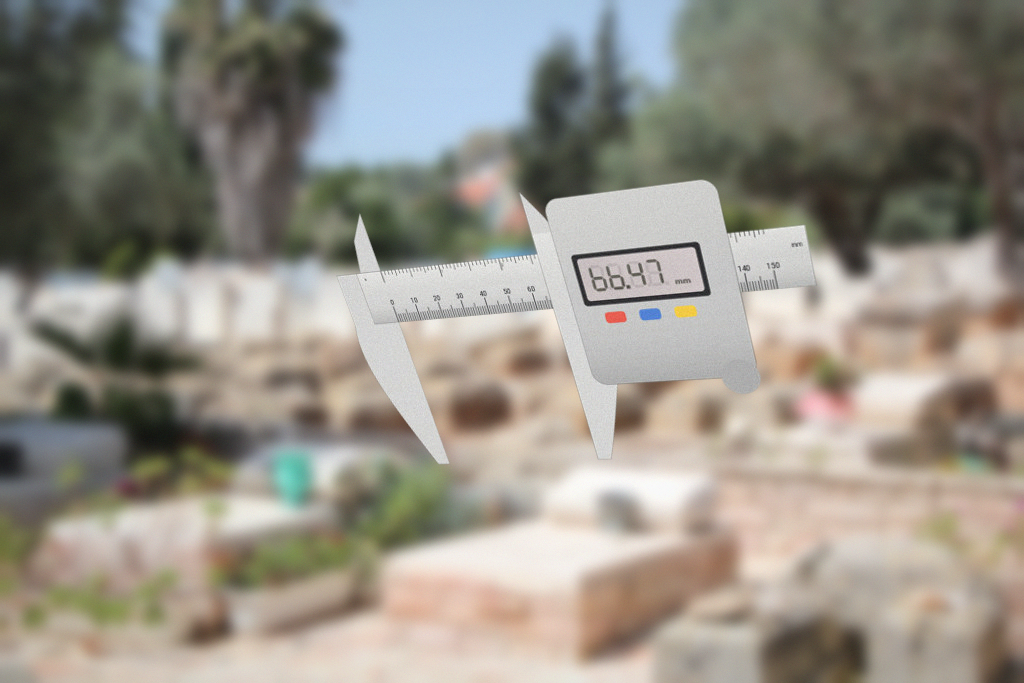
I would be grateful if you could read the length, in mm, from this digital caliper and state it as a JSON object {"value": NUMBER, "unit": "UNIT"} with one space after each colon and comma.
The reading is {"value": 66.47, "unit": "mm"}
